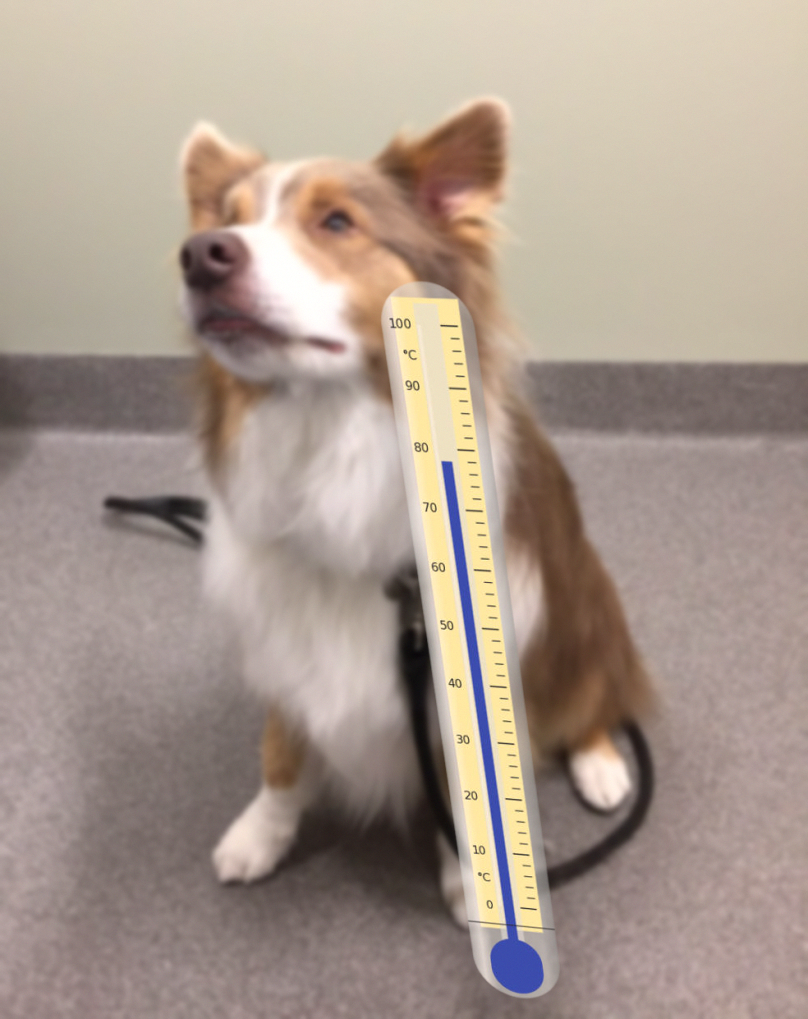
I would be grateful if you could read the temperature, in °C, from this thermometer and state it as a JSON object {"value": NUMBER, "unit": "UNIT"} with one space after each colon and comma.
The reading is {"value": 78, "unit": "°C"}
